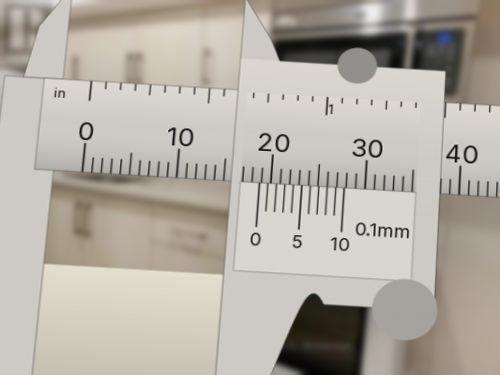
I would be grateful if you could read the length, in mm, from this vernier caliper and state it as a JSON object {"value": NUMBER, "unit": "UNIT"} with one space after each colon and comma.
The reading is {"value": 18.8, "unit": "mm"}
